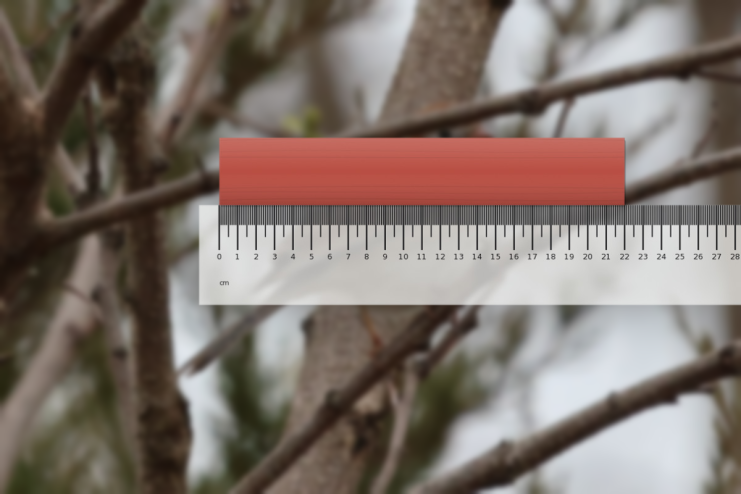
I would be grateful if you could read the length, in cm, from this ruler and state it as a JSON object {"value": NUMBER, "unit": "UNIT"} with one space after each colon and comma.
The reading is {"value": 22, "unit": "cm"}
